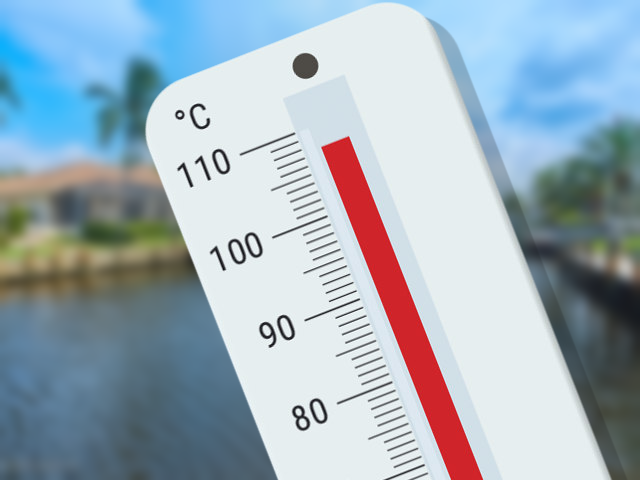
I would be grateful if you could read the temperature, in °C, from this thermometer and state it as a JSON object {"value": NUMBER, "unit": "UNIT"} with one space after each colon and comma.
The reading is {"value": 107.5, "unit": "°C"}
